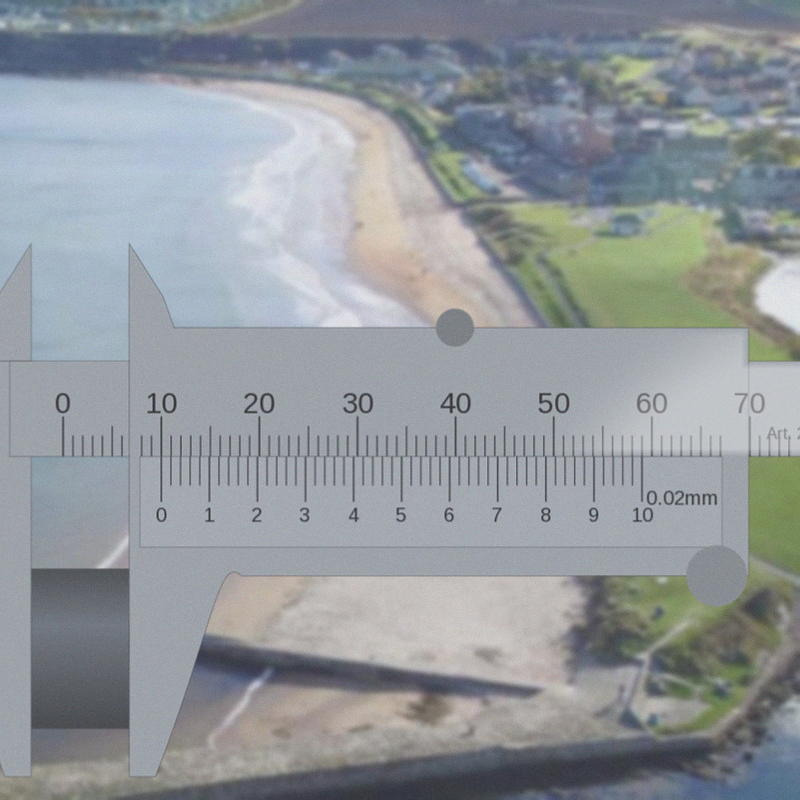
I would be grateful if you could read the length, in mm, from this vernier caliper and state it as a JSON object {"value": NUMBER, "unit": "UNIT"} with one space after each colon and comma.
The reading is {"value": 10.0, "unit": "mm"}
